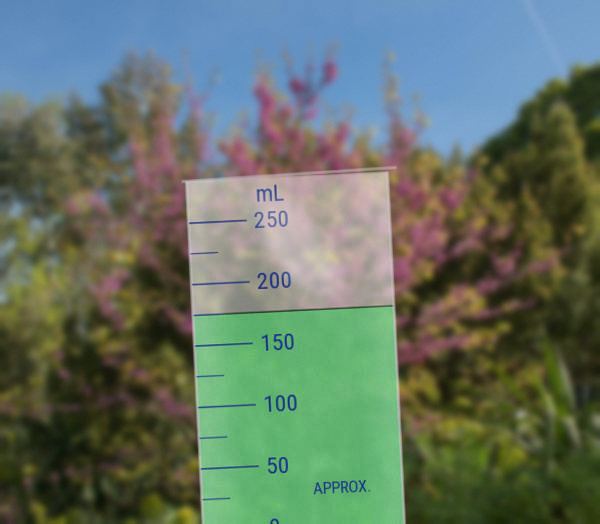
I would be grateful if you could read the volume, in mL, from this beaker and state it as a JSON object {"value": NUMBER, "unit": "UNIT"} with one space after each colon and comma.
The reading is {"value": 175, "unit": "mL"}
